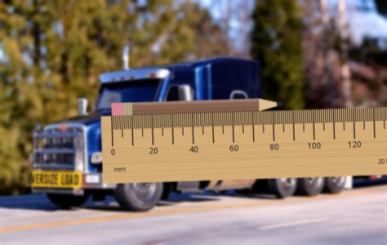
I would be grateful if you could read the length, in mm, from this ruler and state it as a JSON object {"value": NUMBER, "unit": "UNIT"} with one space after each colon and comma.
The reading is {"value": 85, "unit": "mm"}
